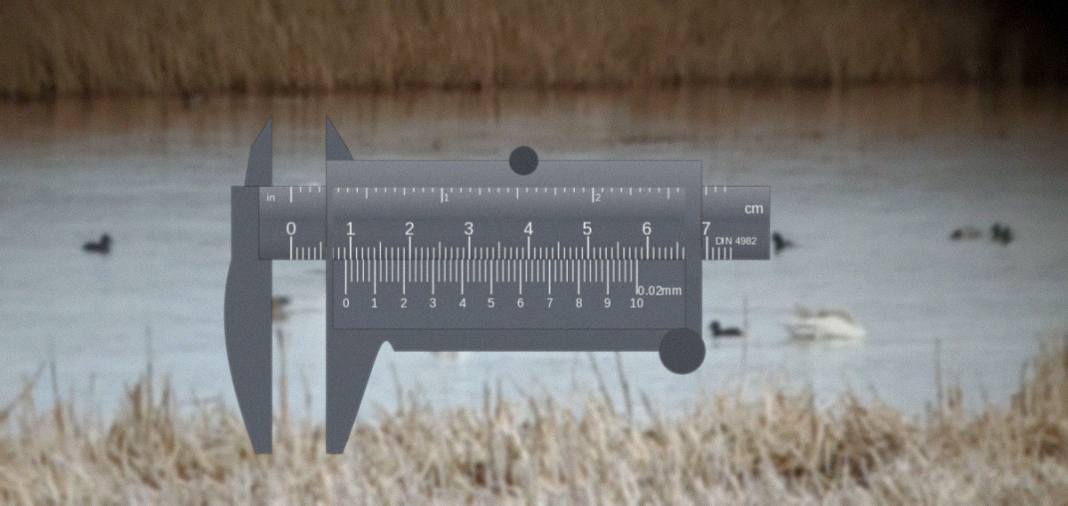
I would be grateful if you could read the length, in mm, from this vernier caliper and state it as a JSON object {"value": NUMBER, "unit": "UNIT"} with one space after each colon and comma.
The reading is {"value": 9.2, "unit": "mm"}
